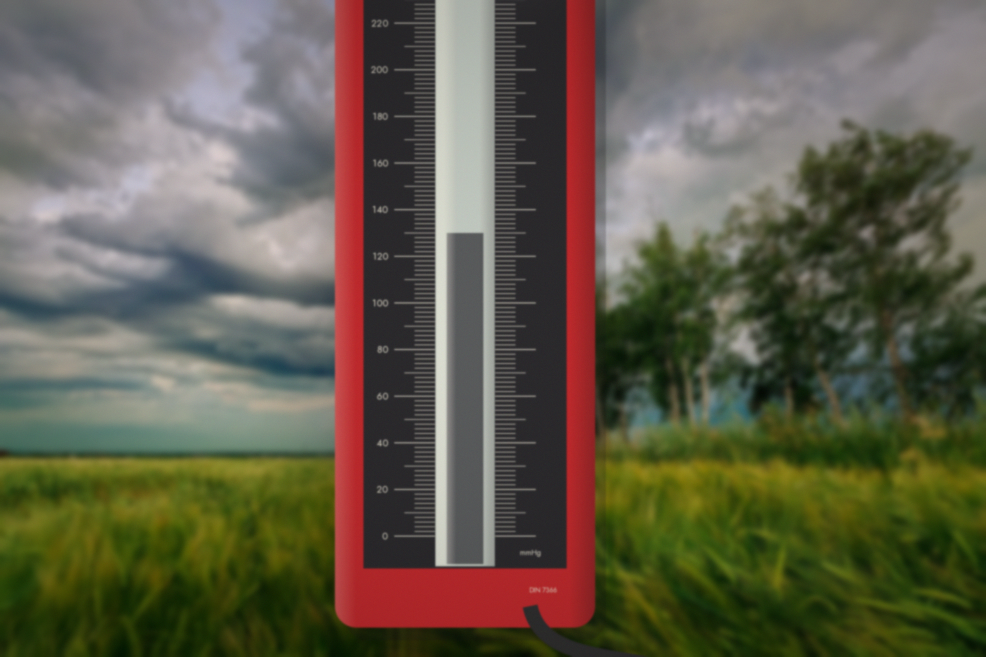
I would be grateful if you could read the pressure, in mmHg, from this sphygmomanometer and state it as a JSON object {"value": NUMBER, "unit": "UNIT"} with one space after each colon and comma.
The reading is {"value": 130, "unit": "mmHg"}
